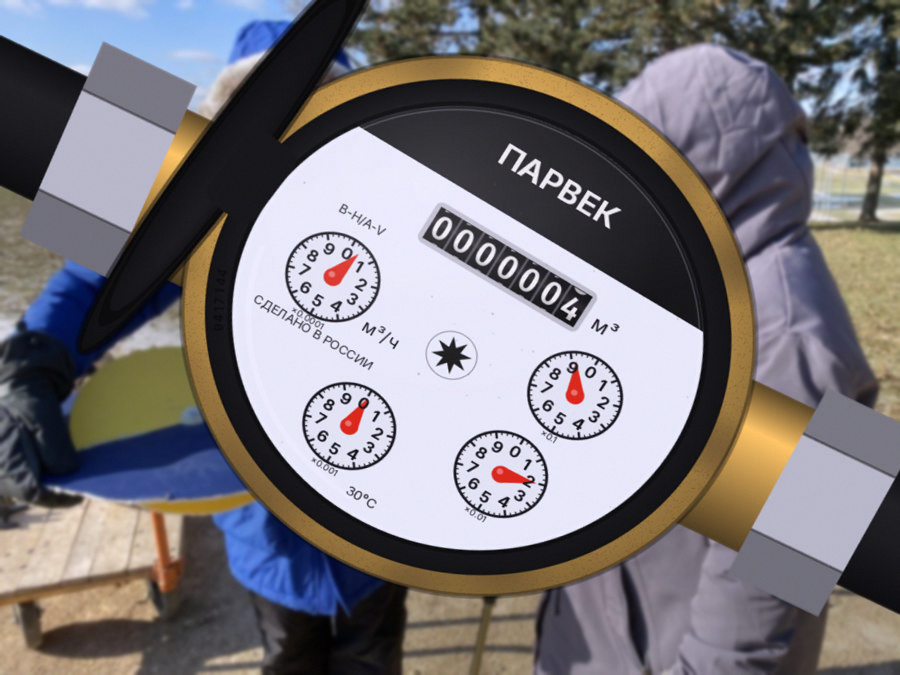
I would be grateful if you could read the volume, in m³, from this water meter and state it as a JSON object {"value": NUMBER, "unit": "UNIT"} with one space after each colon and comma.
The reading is {"value": 3.9200, "unit": "m³"}
